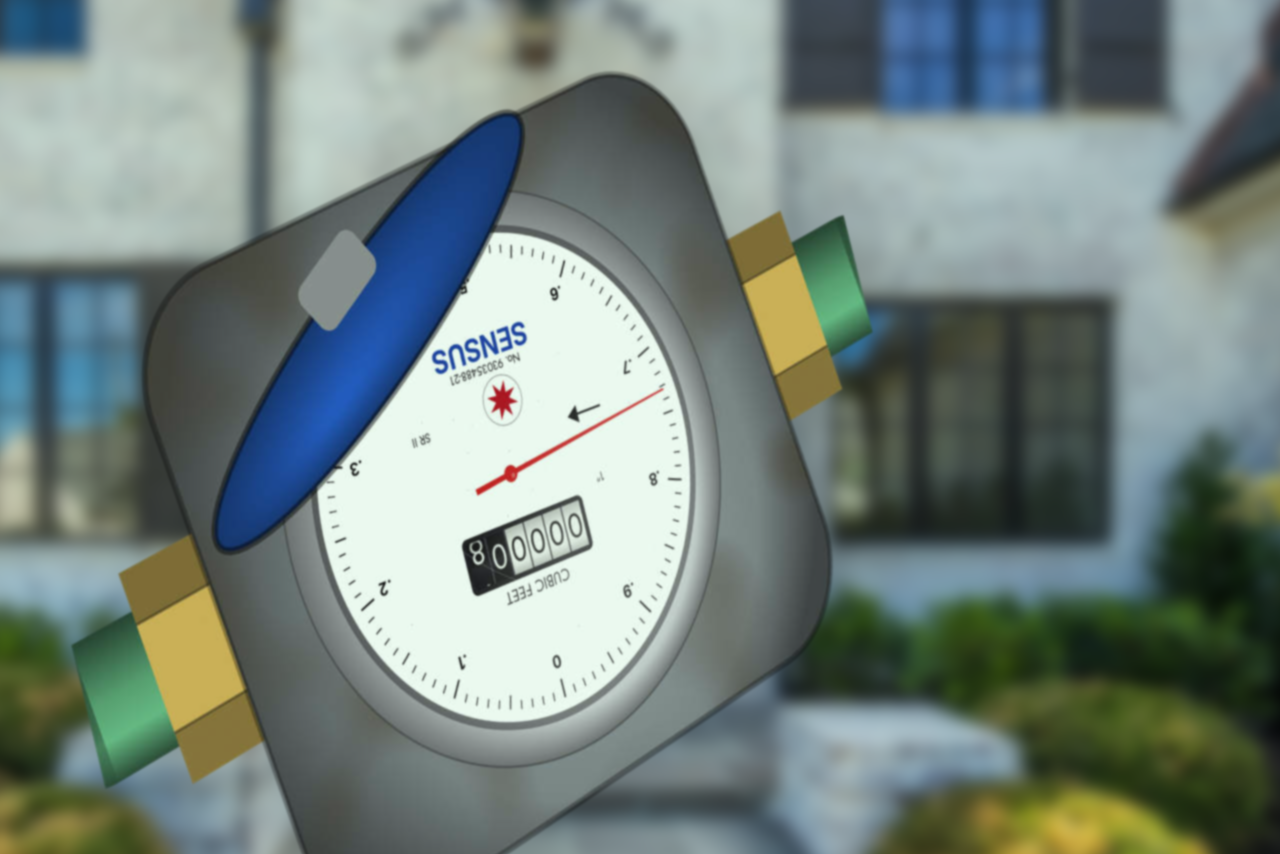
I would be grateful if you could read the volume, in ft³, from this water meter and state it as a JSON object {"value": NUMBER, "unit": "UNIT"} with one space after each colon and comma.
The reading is {"value": 7.73, "unit": "ft³"}
